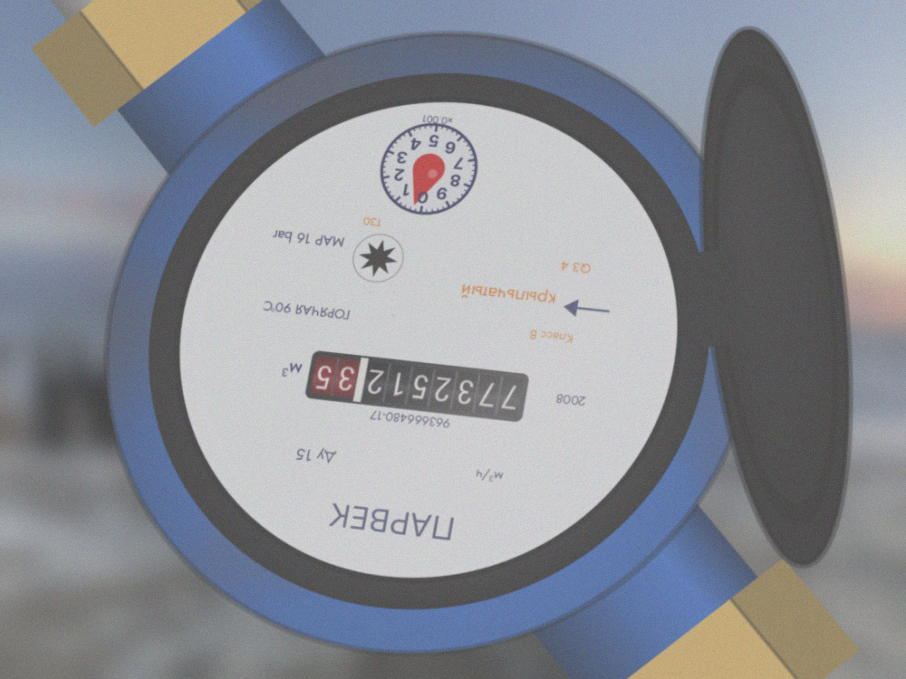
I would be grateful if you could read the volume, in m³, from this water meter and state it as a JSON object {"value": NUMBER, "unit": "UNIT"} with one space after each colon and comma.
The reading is {"value": 7732512.350, "unit": "m³"}
